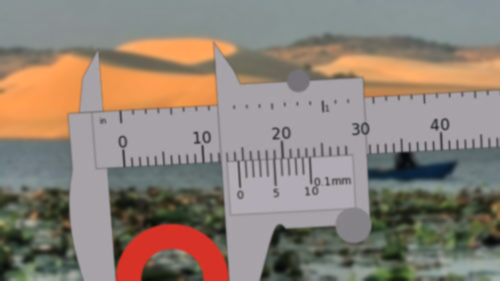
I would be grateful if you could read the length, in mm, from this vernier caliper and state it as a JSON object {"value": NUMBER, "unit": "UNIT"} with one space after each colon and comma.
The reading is {"value": 14.4, "unit": "mm"}
